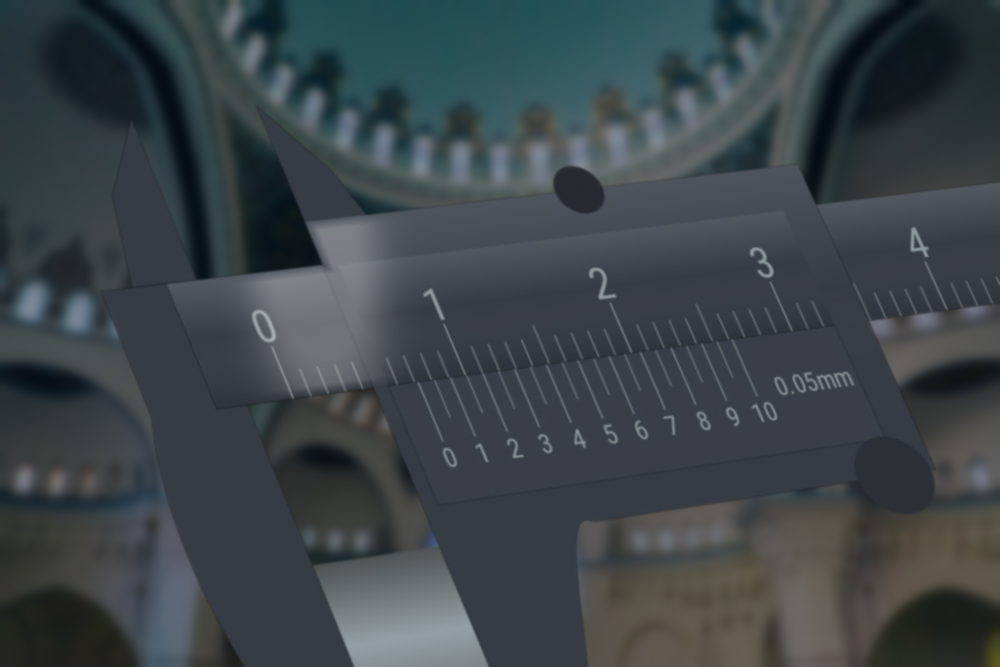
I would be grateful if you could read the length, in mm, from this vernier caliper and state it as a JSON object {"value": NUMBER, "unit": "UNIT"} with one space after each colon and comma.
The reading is {"value": 7.2, "unit": "mm"}
